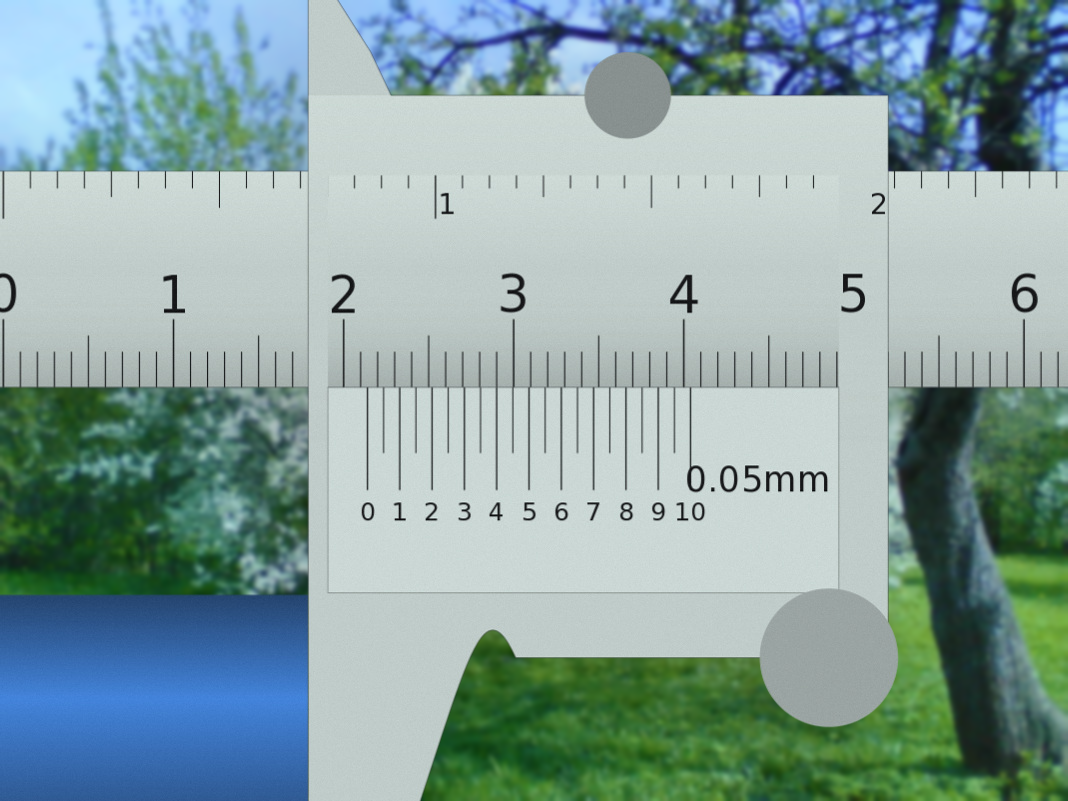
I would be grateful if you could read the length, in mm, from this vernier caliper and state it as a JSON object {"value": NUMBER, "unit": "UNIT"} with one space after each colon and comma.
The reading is {"value": 21.4, "unit": "mm"}
